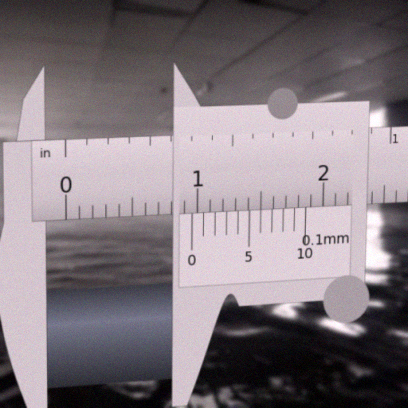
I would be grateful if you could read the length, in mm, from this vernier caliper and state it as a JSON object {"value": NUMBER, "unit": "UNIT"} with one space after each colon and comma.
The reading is {"value": 9.6, "unit": "mm"}
